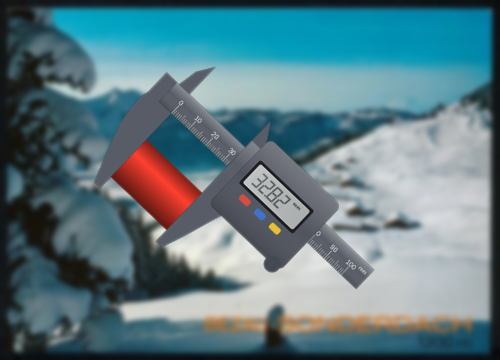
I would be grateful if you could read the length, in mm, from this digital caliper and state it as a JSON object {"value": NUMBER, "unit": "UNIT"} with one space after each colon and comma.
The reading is {"value": 32.82, "unit": "mm"}
